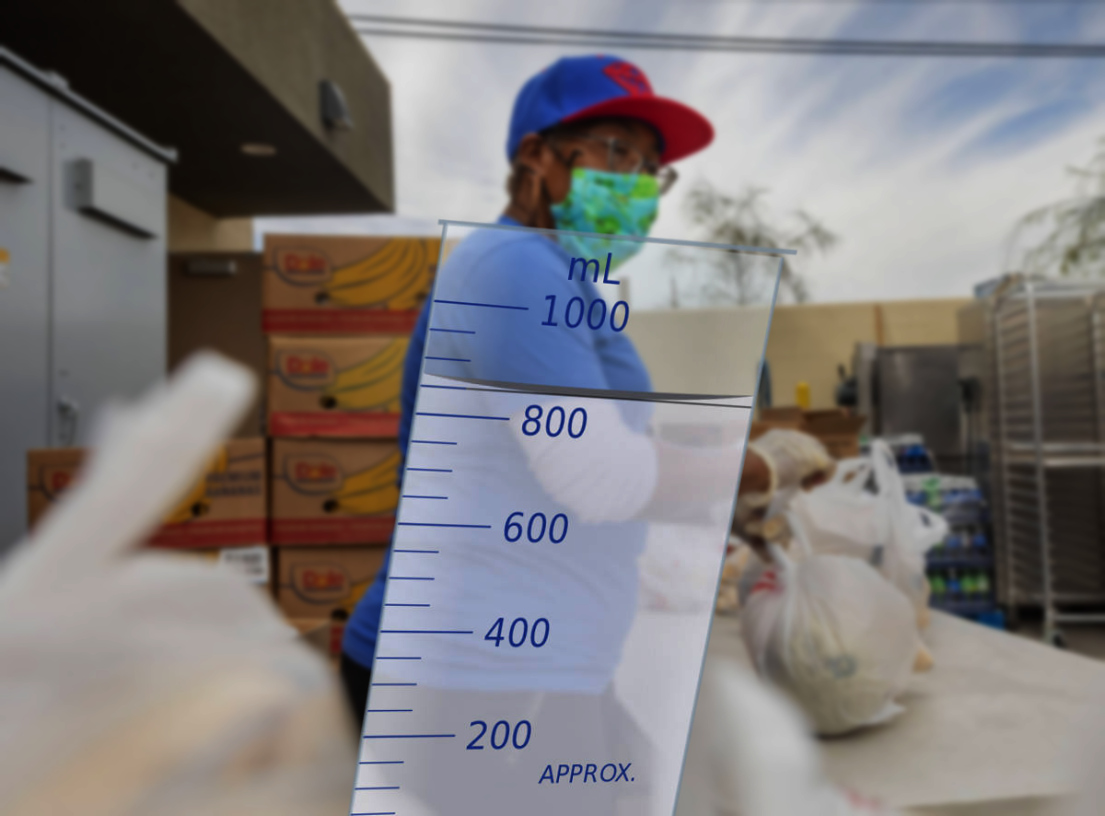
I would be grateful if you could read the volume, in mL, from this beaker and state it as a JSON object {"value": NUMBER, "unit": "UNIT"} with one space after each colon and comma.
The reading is {"value": 850, "unit": "mL"}
